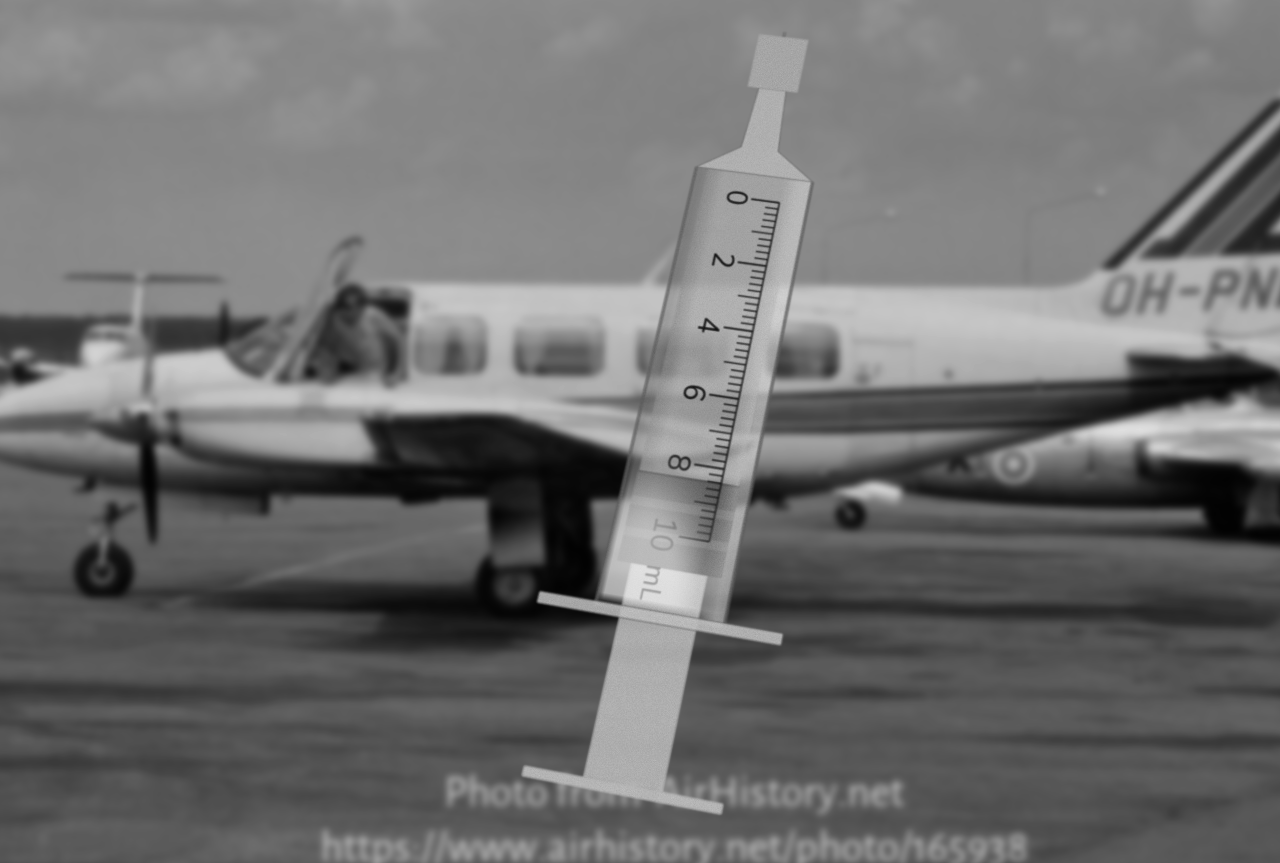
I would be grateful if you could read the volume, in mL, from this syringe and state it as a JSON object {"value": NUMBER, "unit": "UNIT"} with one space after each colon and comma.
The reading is {"value": 8.4, "unit": "mL"}
